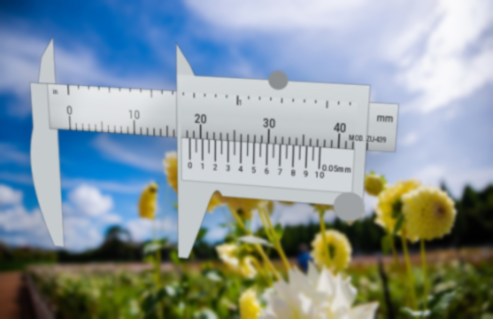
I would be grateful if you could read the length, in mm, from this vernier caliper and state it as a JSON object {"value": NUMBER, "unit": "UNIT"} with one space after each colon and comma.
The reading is {"value": 18.4, "unit": "mm"}
